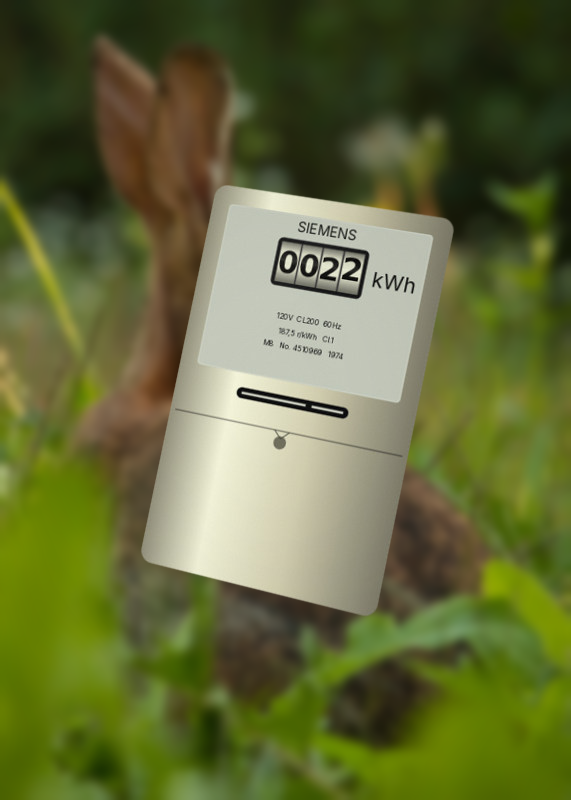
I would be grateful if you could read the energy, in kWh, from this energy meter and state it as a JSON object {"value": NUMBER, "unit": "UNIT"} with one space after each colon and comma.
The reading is {"value": 22, "unit": "kWh"}
